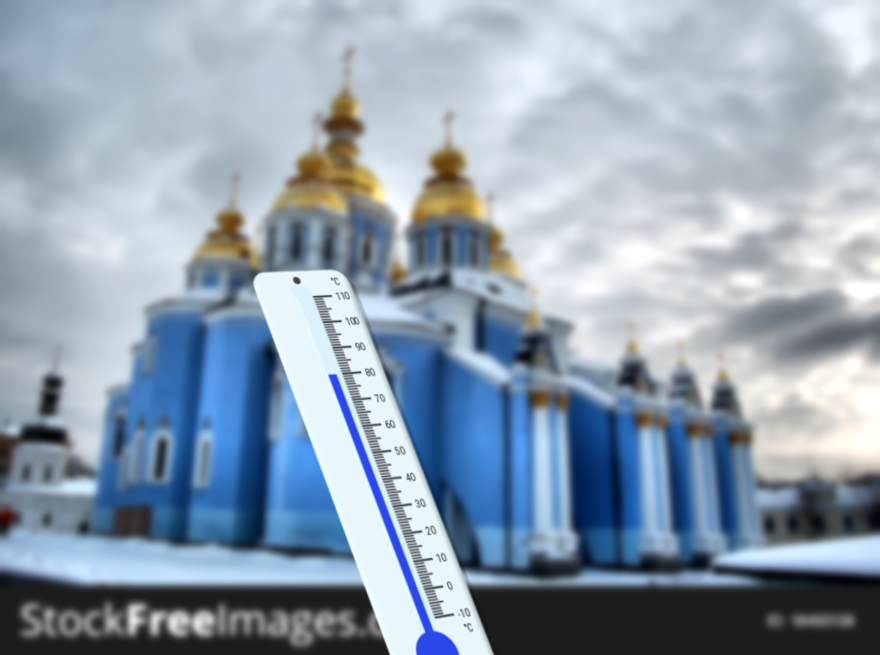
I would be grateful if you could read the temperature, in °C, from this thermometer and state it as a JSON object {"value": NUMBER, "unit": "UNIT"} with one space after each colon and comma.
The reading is {"value": 80, "unit": "°C"}
